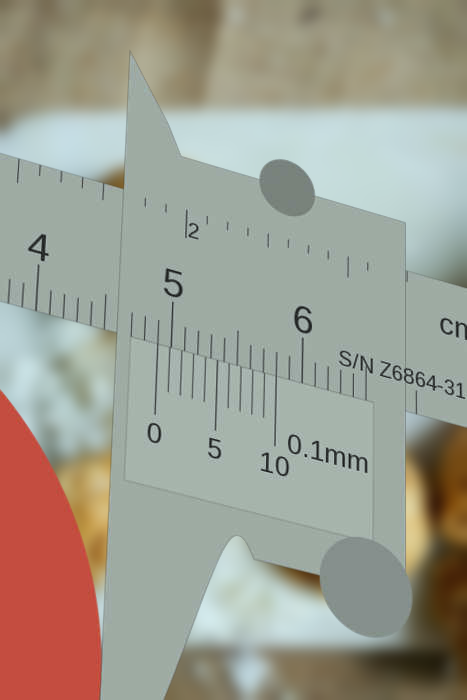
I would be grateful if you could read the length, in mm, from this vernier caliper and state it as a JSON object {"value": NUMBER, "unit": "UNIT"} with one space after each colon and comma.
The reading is {"value": 49.0, "unit": "mm"}
